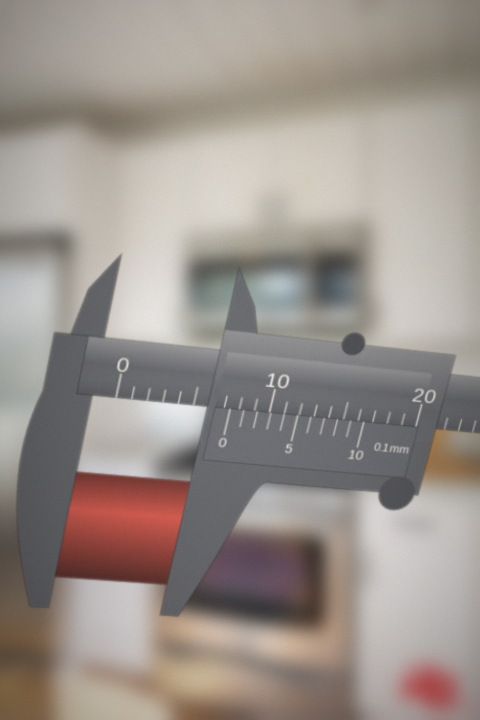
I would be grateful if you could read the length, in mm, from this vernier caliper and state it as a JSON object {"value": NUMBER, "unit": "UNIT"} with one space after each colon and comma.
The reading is {"value": 7.4, "unit": "mm"}
